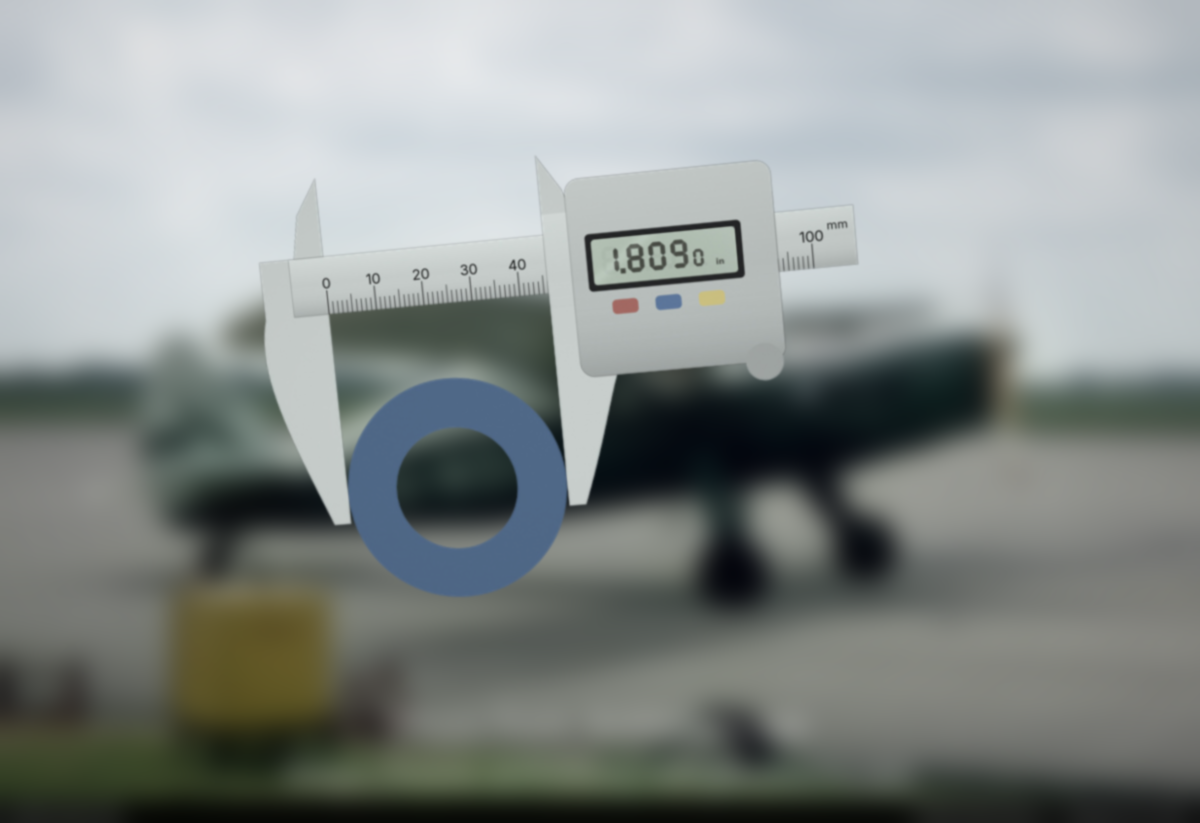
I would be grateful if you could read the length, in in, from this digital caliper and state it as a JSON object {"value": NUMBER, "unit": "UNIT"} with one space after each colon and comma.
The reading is {"value": 1.8090, "unit": "in"}
